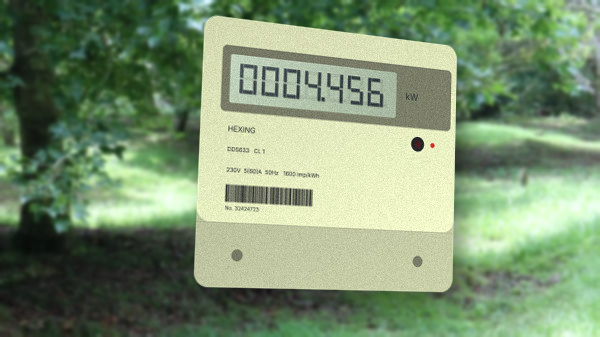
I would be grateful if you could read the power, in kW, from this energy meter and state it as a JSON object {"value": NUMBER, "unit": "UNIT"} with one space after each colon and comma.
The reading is {"value": 4.456, "unit": "kW"}
